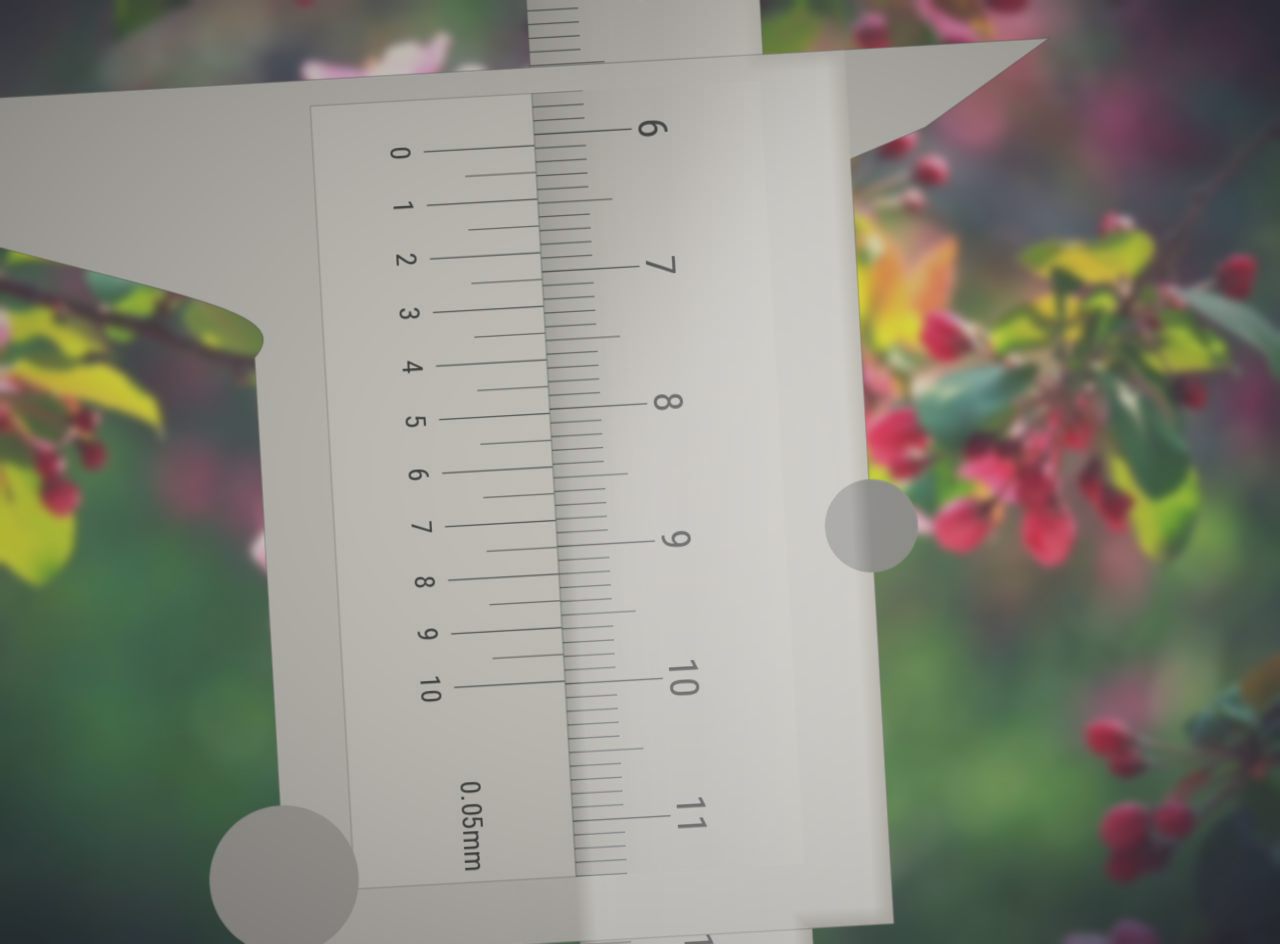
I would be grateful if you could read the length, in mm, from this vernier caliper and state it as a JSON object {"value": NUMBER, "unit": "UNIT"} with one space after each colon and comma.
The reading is {"value": 60.8, "unit": "mm"}
